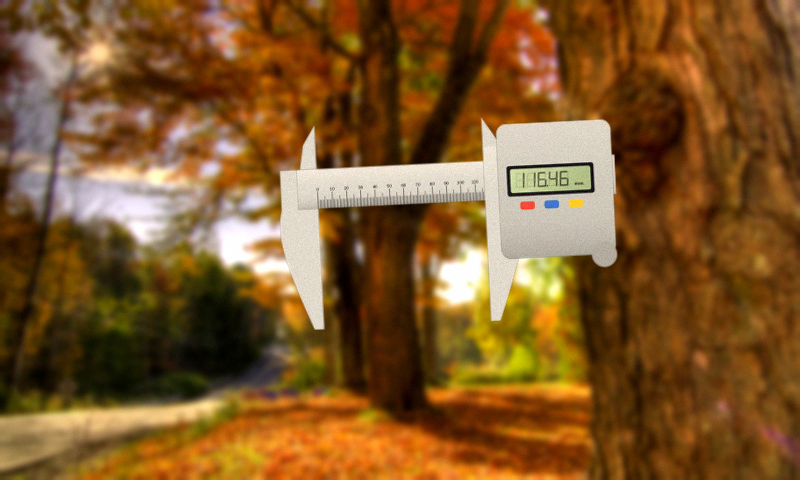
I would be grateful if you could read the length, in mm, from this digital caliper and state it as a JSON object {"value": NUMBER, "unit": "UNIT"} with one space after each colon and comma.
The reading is {"value": 116.46, "unit": "mm"}
